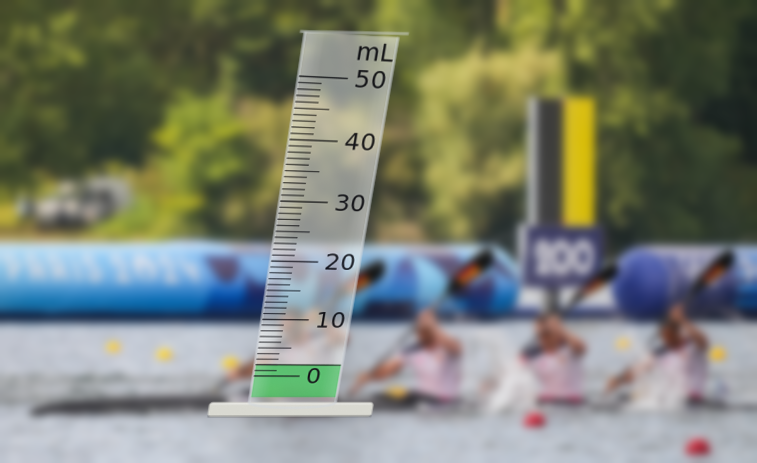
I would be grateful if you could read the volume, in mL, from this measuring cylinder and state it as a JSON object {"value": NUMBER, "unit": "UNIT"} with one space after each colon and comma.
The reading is {"value": 2, "unit": "mL"}
